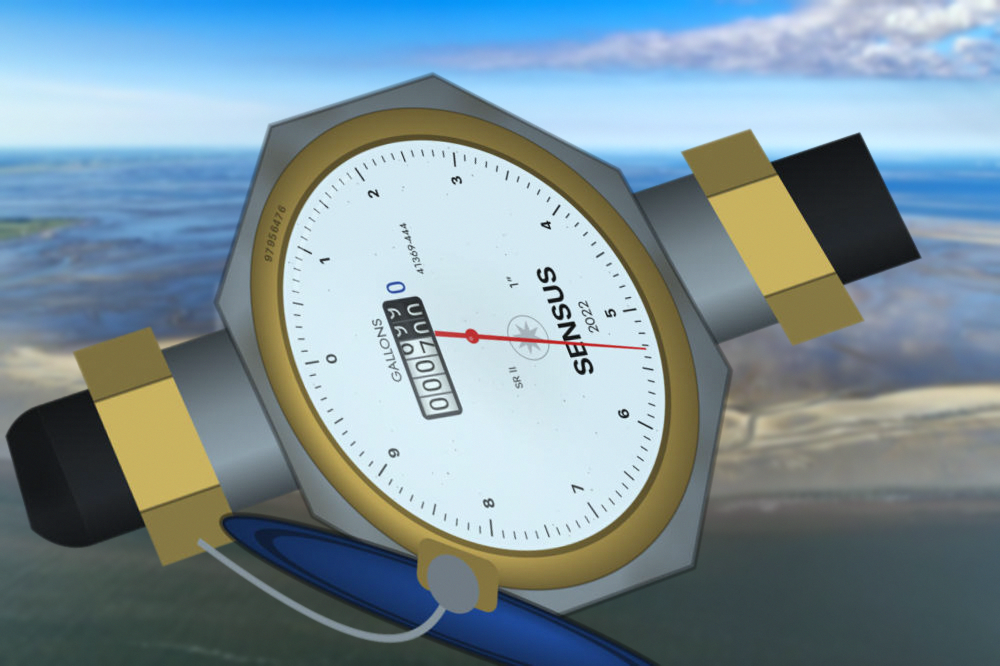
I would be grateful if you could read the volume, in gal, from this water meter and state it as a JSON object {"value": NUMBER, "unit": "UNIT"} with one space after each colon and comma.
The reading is {"value": 6995.3, "unit": "gal"}
